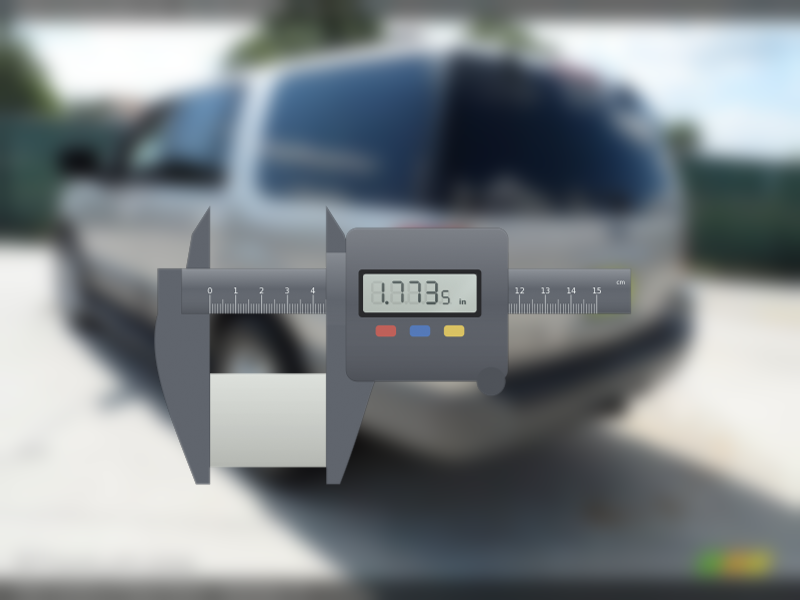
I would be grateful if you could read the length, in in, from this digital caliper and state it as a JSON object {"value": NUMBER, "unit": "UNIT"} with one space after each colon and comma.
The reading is {"value": 1.7735, "unit": "in"}
